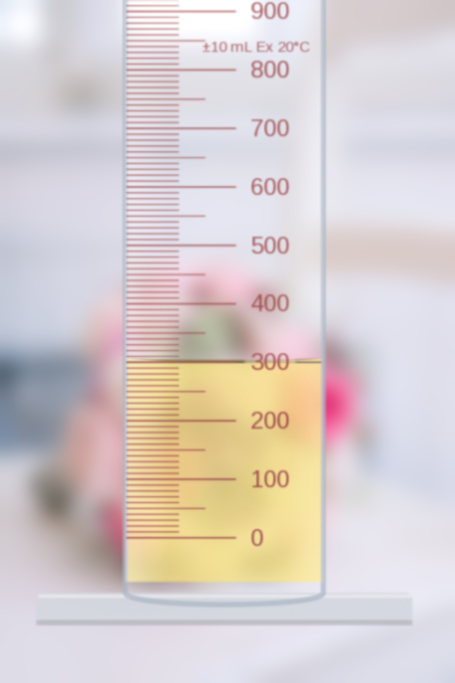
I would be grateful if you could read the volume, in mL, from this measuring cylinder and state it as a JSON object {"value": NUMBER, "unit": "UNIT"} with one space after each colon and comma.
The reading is {"value": 300, "unit": "mL"}
